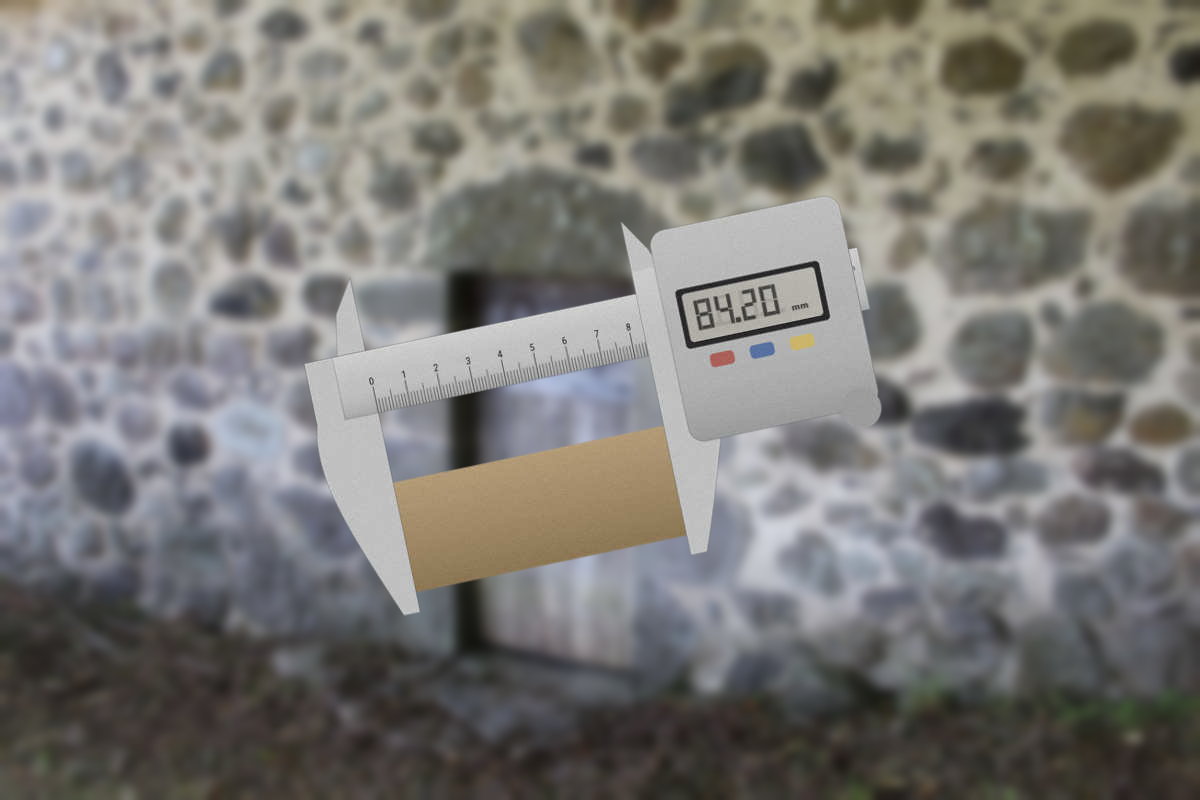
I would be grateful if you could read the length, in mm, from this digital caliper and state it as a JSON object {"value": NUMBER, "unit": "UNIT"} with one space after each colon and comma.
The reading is {"value": 84.20, "unit": "mm"}
